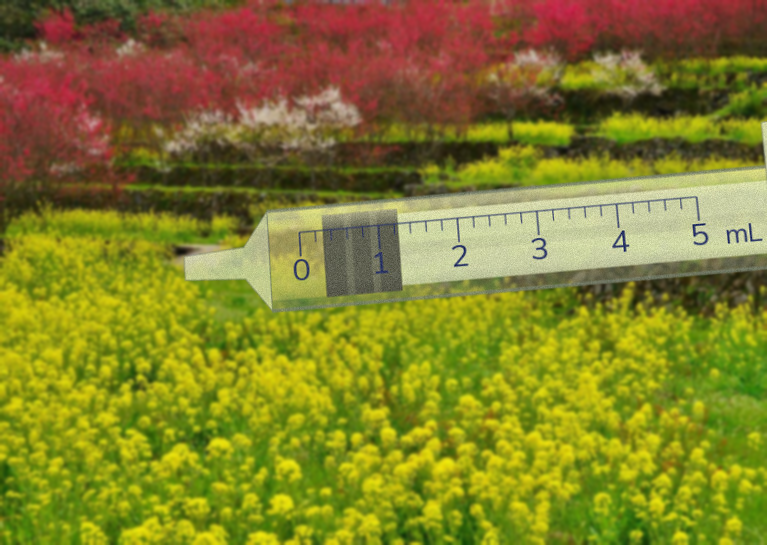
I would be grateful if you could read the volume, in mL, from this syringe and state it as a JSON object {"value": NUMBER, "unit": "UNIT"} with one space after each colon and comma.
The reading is {"value": 0.3, "unit": "mL"}
